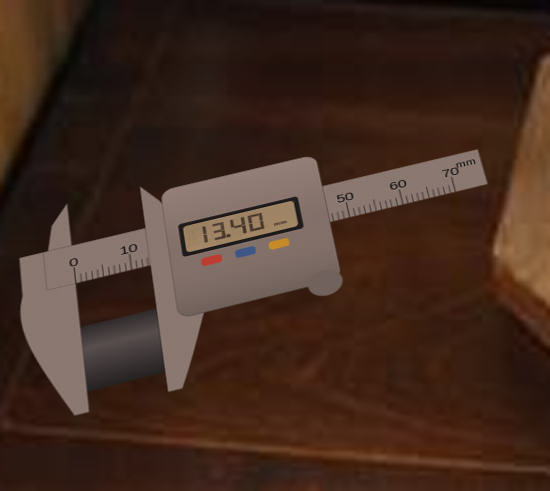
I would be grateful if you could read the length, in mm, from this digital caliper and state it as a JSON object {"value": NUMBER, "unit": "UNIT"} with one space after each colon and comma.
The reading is {"value": 13.40, "unit": "mm"}
